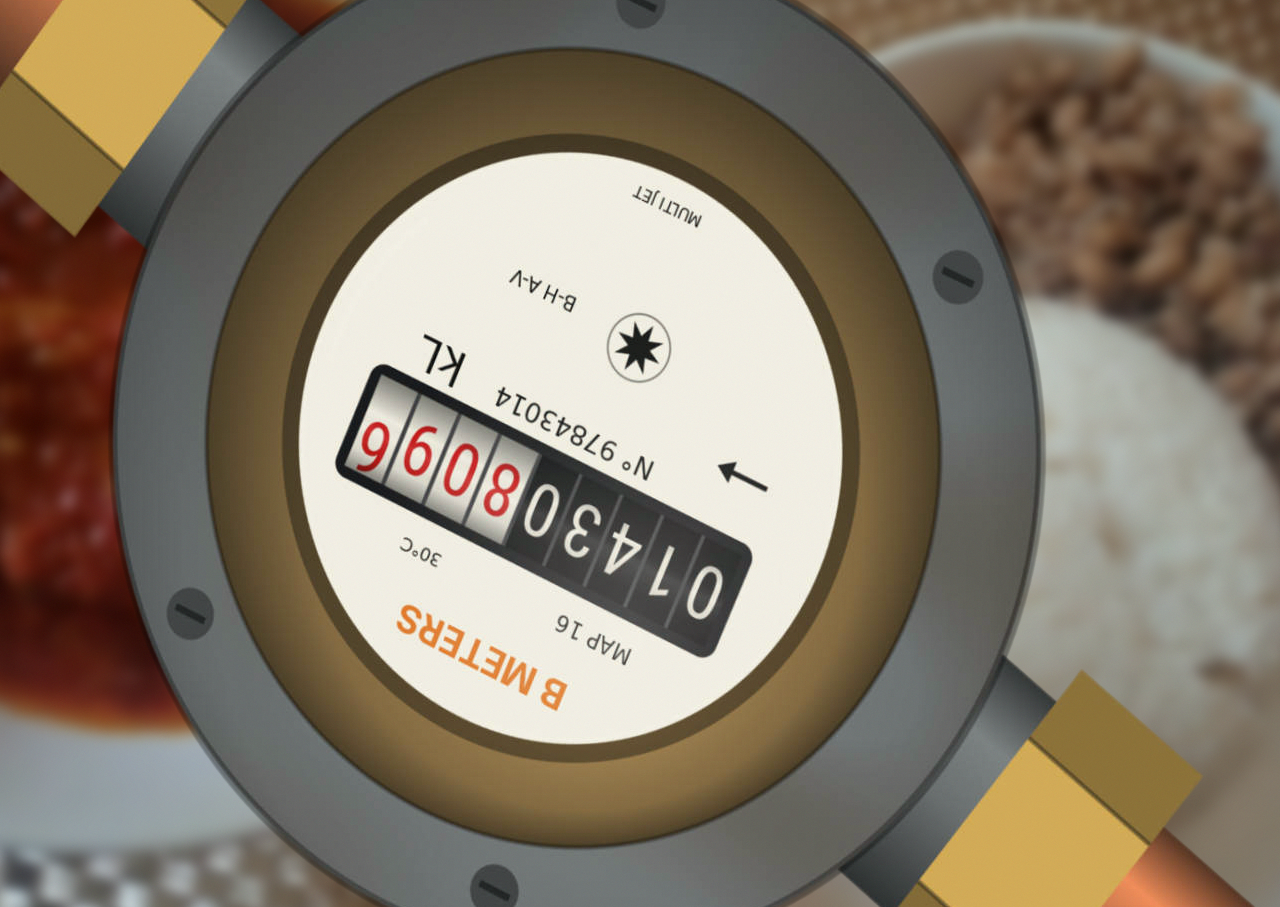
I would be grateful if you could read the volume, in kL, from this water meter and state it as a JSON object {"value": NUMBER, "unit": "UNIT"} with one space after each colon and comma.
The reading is {"value": 1430.8096, "unit": "kL"}
